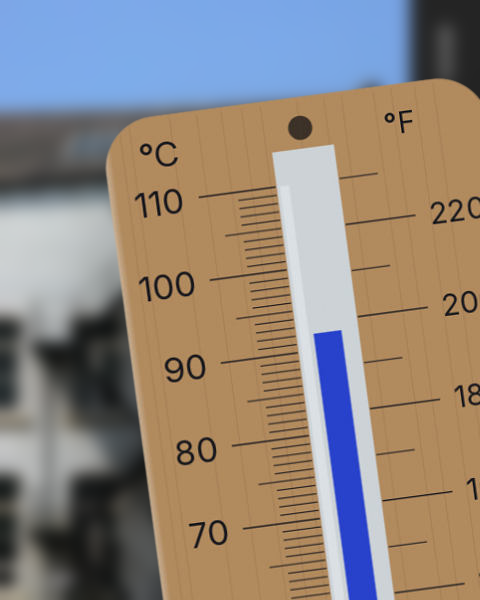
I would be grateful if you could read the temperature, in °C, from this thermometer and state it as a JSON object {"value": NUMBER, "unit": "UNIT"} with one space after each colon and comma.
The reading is {"value": 92, "unit": "°C"}
